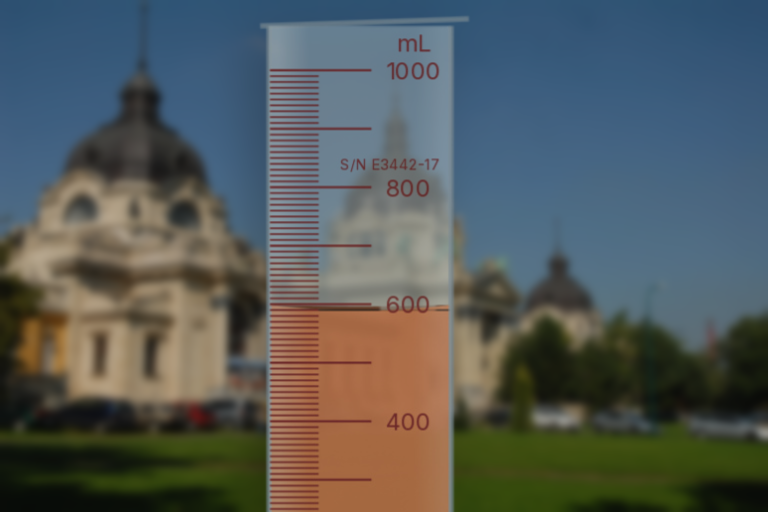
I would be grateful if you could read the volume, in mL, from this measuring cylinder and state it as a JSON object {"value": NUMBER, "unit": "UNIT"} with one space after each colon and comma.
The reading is {"value": 590, "unit": "mL"}
